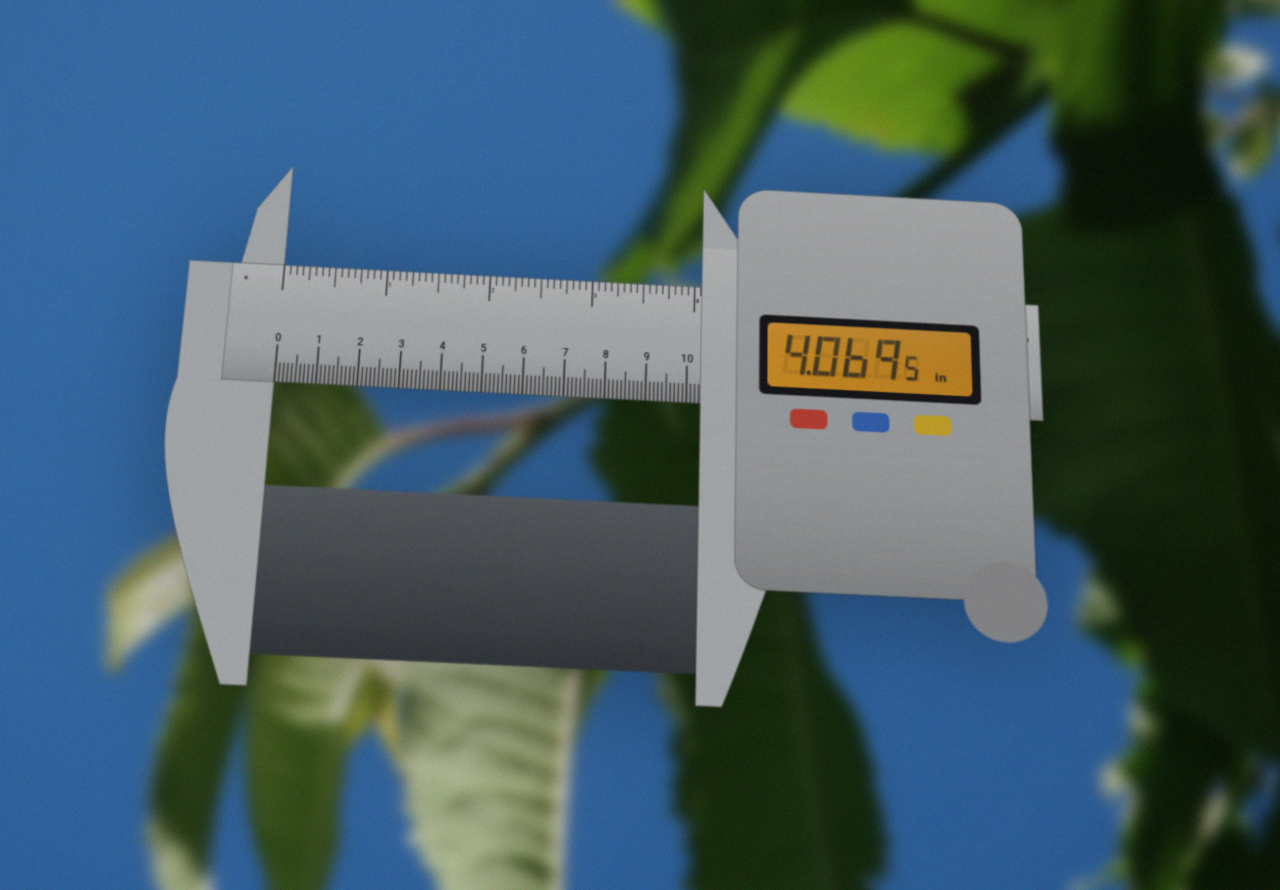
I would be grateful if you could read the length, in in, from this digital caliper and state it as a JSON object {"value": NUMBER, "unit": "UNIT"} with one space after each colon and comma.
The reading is {"value": 4.0695, "unit": "in"}
